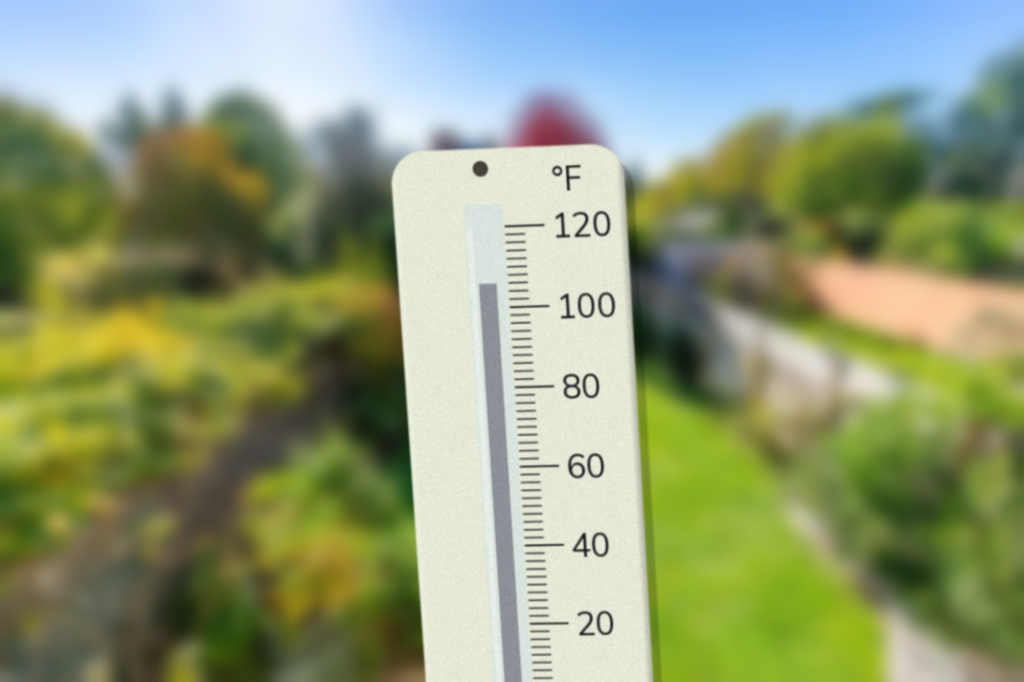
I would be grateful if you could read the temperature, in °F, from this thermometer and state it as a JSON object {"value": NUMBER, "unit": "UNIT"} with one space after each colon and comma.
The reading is {"value": 106, "unit": "°F"}
